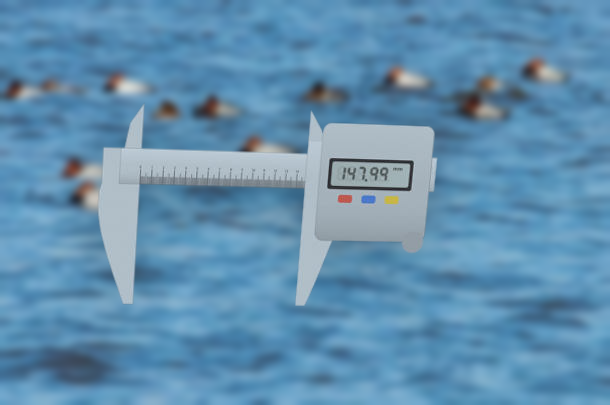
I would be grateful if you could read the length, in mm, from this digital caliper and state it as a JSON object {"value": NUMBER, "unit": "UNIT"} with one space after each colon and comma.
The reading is {"value": 147.99, "unit": "mm"}
